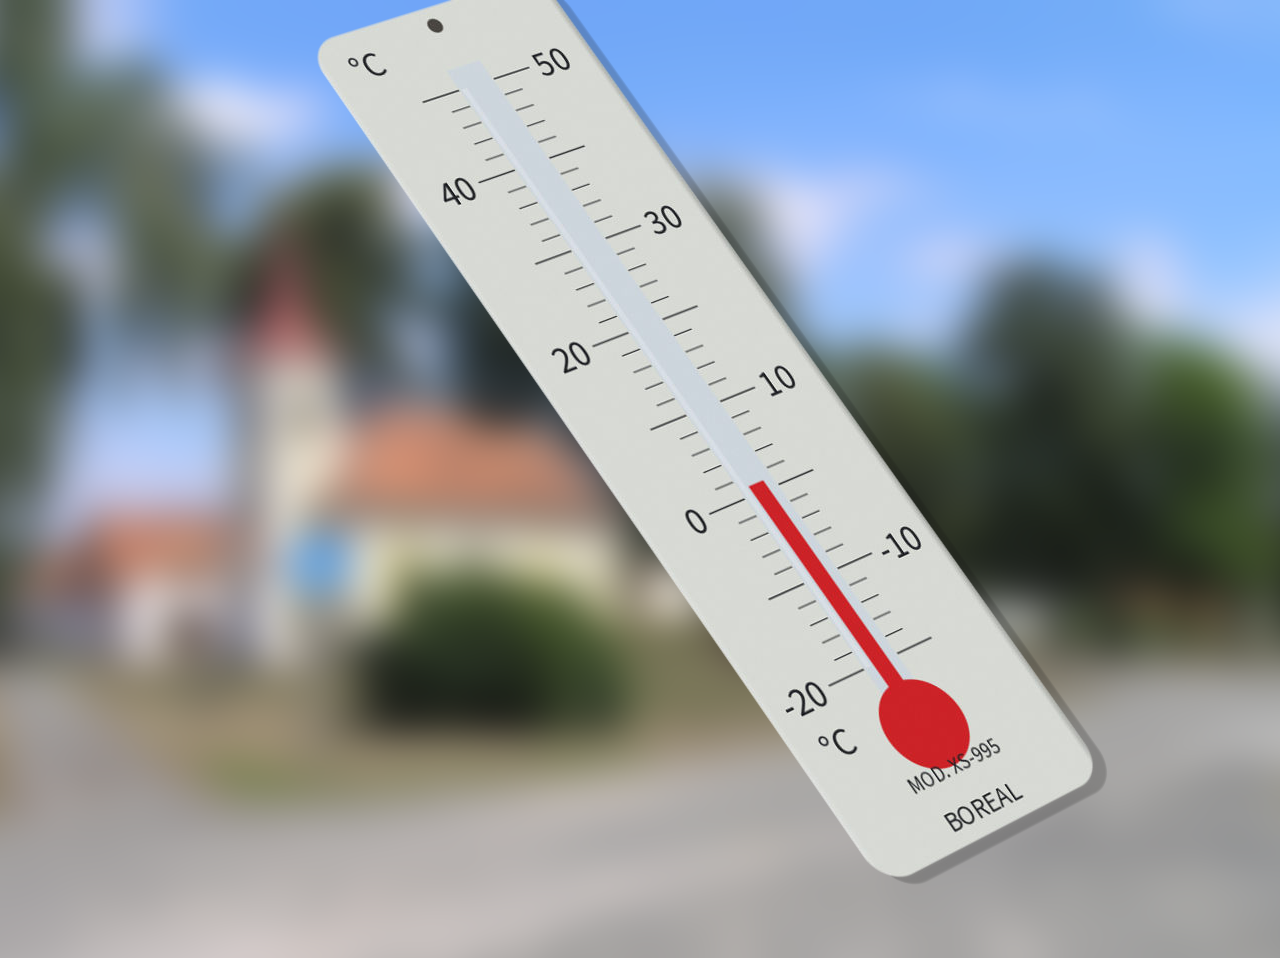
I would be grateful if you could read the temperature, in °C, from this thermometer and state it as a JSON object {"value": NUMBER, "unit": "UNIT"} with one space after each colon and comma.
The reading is {"value": 1, "unit": "°C"}
